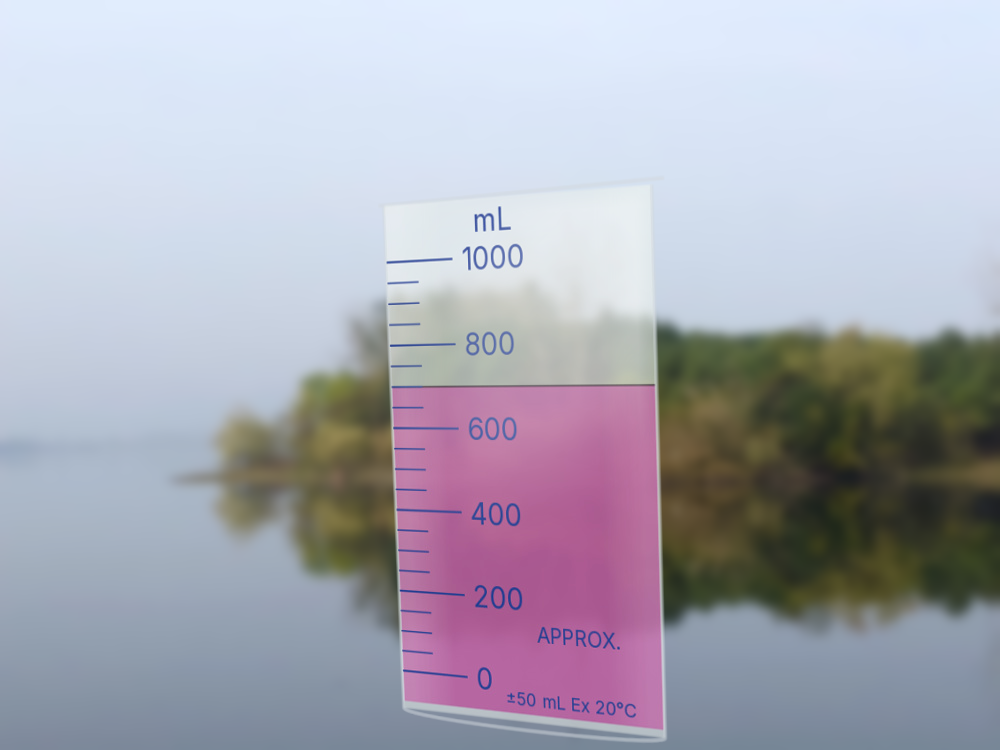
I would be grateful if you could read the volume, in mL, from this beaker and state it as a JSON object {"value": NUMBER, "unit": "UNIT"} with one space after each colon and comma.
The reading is {"value": 700, "unit": "mL"}
